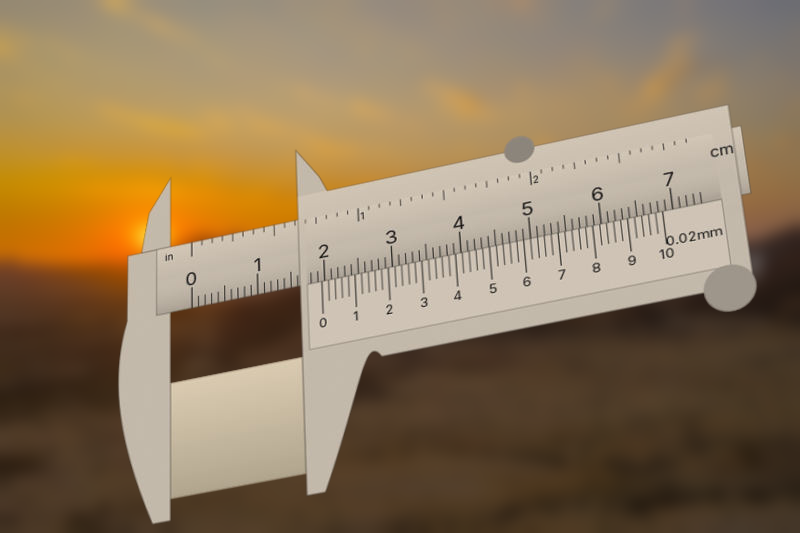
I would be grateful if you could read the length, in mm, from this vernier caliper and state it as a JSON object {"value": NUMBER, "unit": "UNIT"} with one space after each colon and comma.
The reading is {"value": 19.6, "unit": "mm"}
